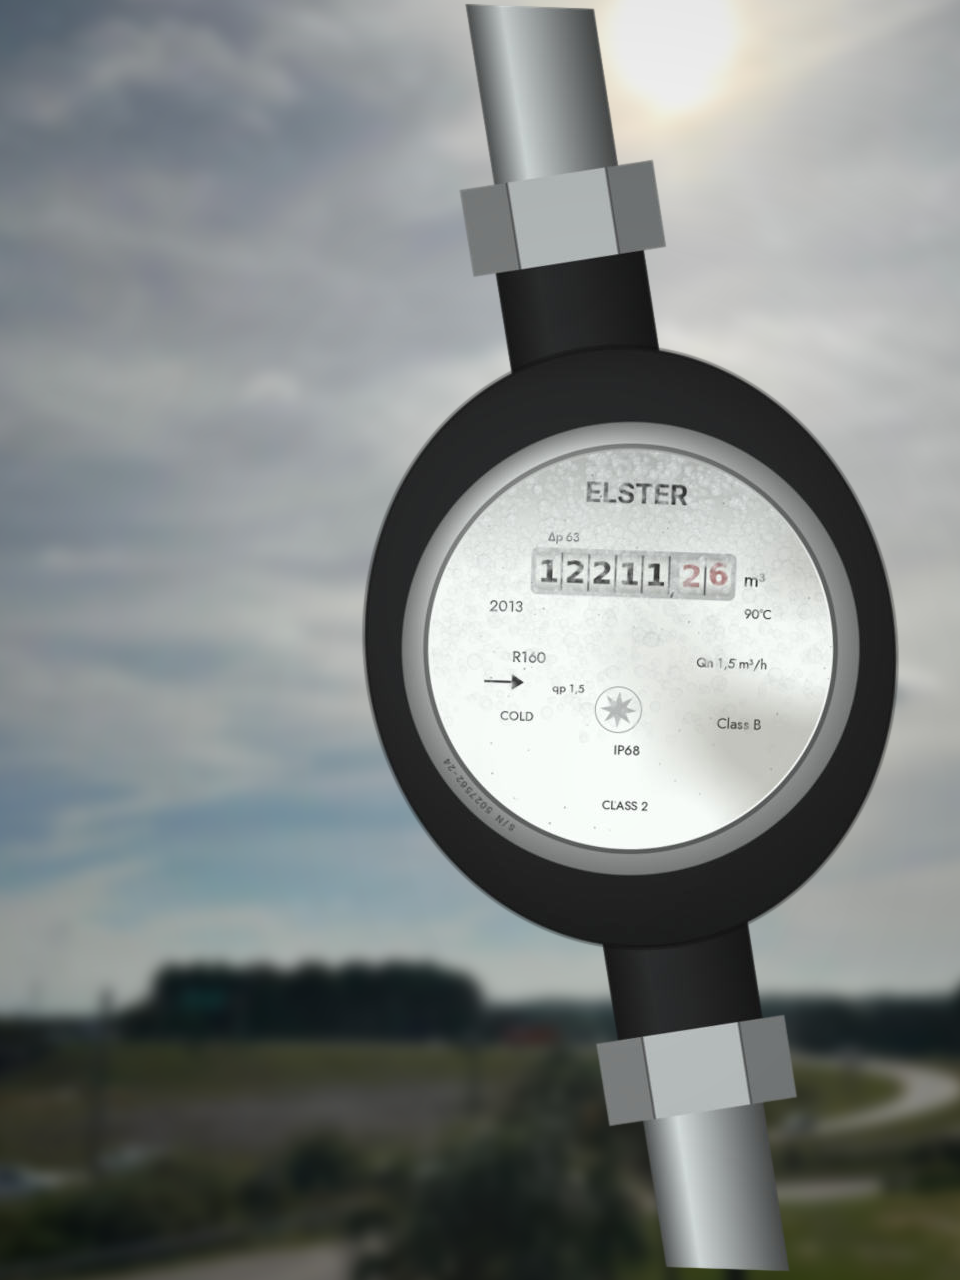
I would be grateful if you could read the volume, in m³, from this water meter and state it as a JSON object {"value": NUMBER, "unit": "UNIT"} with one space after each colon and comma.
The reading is {"value": 12211.26, "unit": "m³"}
